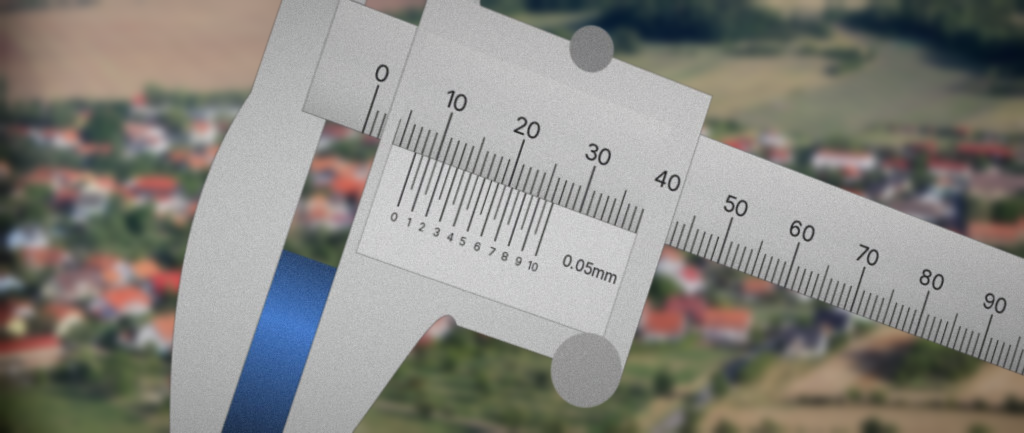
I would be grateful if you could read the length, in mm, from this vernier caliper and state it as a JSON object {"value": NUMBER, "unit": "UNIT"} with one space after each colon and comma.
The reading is {"value": 7.2, "unit": "mm"}
